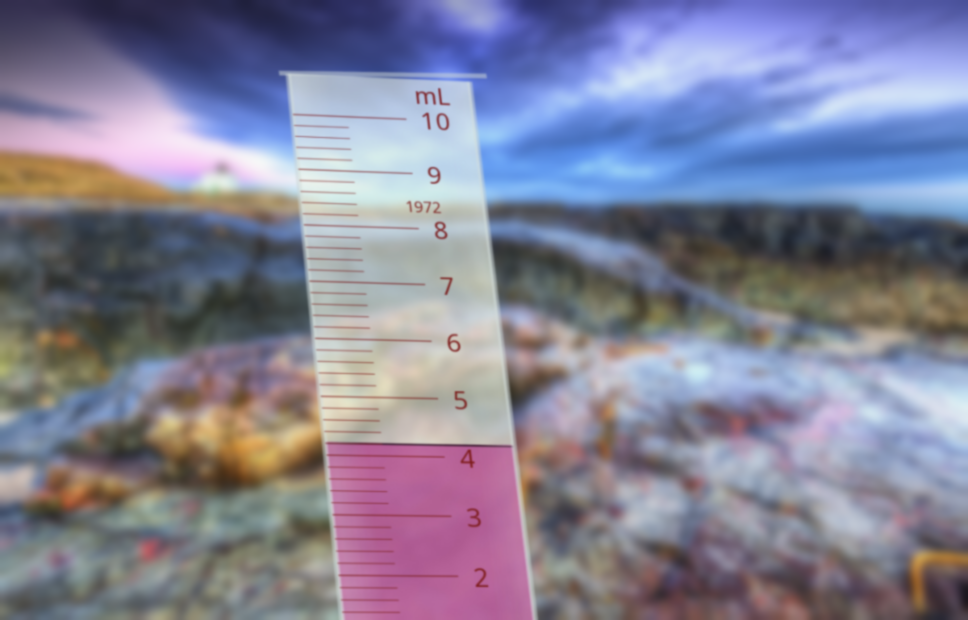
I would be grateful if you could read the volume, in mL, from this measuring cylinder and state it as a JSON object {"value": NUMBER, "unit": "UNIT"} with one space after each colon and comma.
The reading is {"value": 4.2, "unit": "mL"}
